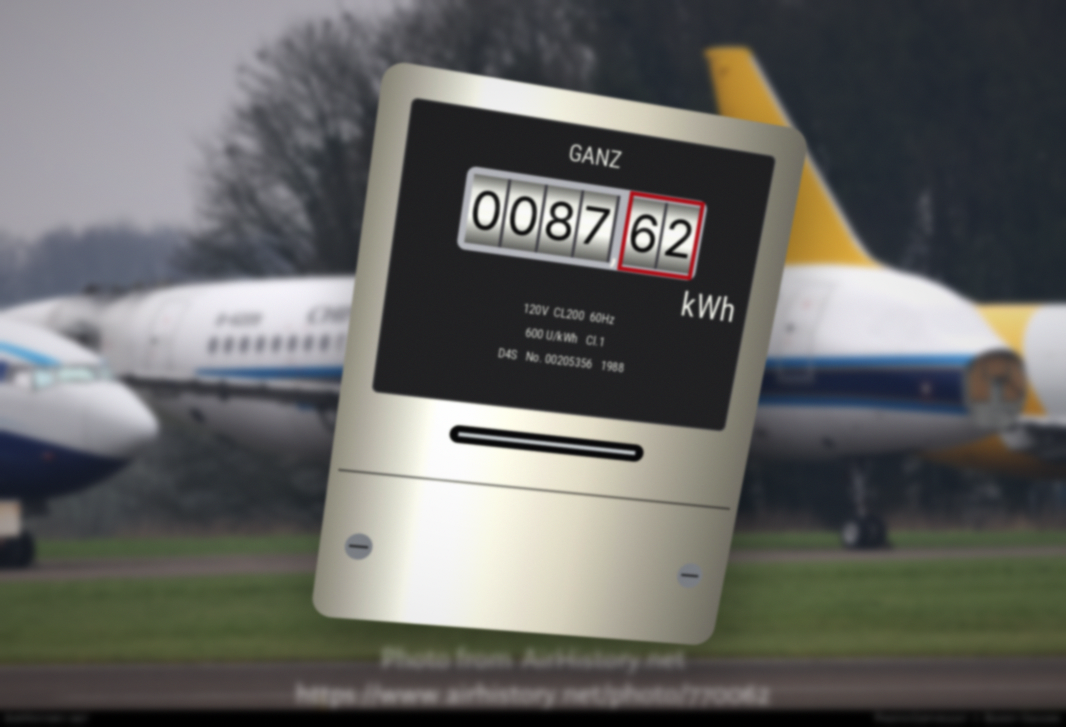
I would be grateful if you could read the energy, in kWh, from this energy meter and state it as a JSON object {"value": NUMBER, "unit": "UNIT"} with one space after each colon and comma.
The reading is {"value": 87.62, "unit": "kWh"}
